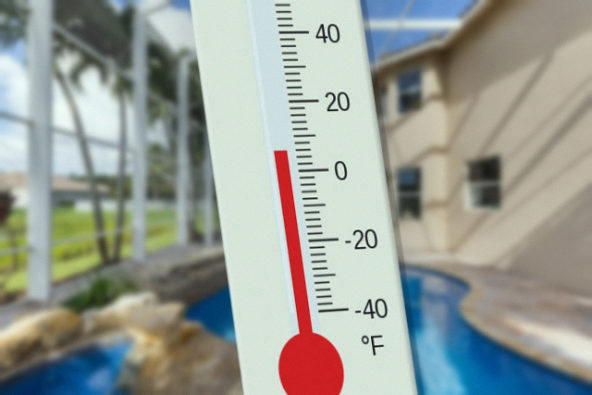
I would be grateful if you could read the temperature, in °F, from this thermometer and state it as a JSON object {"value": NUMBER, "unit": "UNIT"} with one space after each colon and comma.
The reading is {"value": 6, "unit": "°F"}
